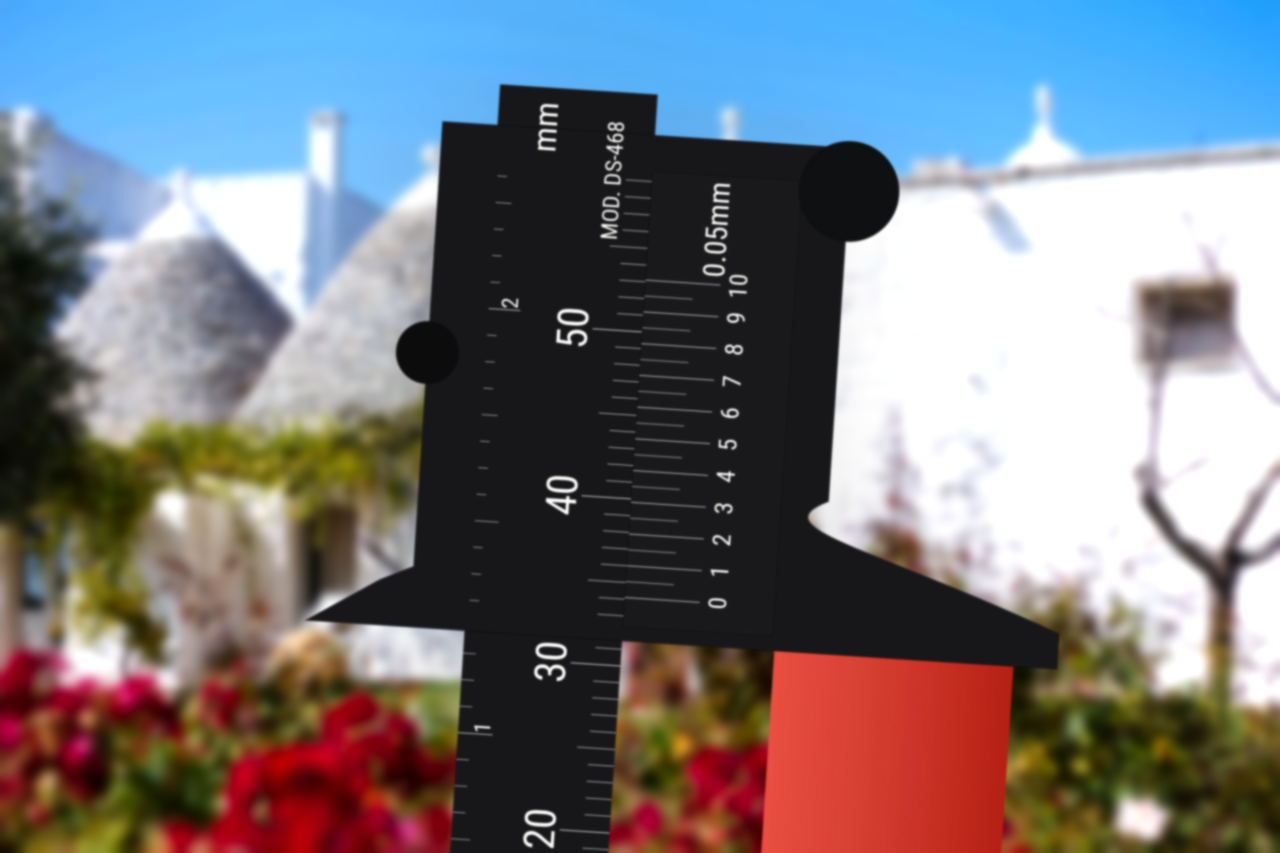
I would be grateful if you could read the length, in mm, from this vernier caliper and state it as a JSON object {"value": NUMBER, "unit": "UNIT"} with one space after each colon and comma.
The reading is {"value": 34.1, "unit": "mm"}
